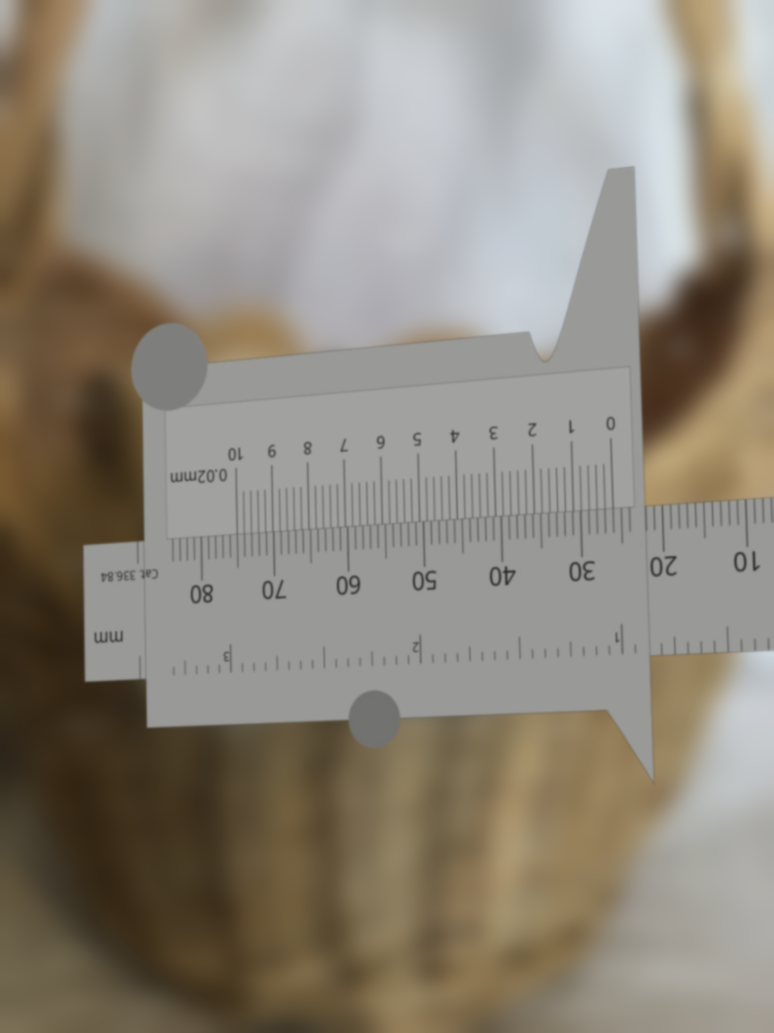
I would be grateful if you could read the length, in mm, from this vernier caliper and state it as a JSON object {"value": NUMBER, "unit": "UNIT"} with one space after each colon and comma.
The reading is {"value": 26.0, "unit": "mm"}
